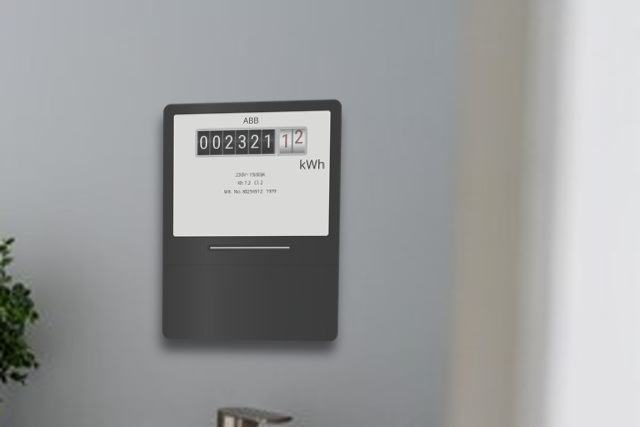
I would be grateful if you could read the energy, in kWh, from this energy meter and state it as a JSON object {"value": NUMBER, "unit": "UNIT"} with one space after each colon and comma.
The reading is {"value": 2321.12, "unit": "kWh"}
